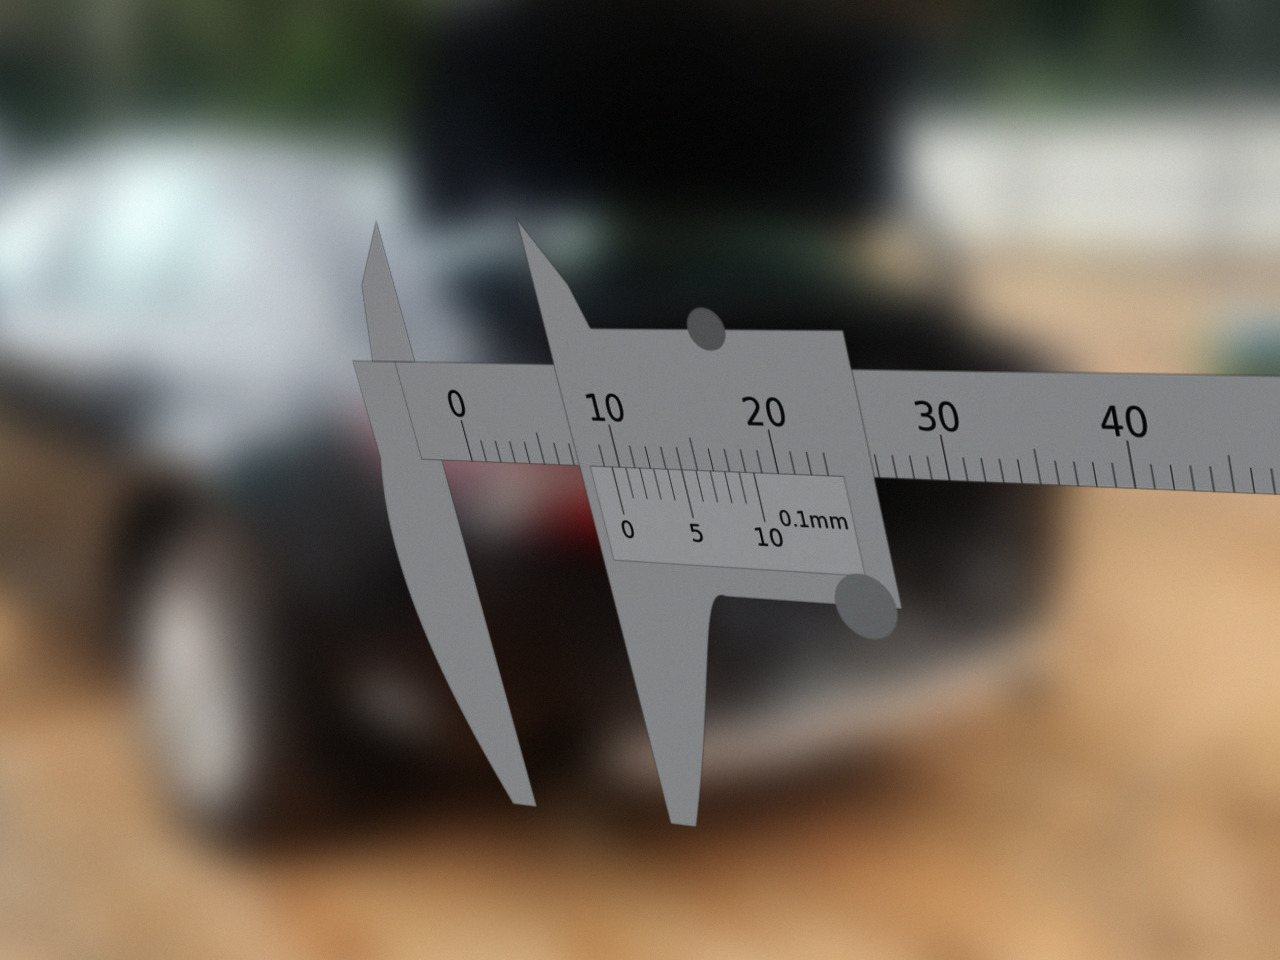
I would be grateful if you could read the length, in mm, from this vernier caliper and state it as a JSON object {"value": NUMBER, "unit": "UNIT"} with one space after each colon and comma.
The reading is {"value": 9.5, "unit": "mm"}
